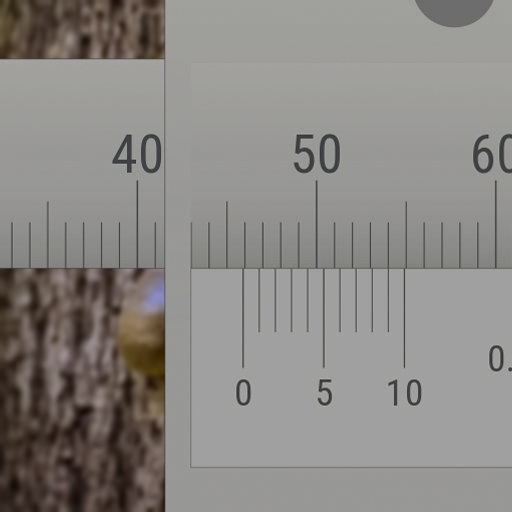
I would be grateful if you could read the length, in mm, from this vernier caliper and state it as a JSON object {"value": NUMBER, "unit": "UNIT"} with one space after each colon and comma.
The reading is {"value": 45.9, "unit": "mm"}
